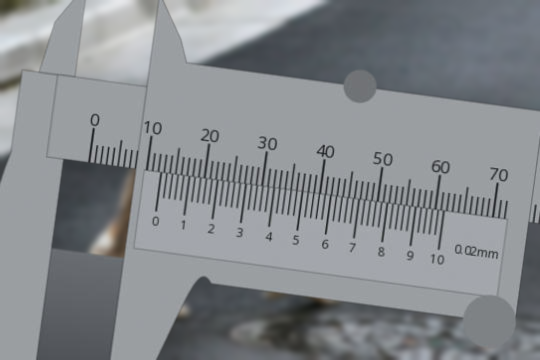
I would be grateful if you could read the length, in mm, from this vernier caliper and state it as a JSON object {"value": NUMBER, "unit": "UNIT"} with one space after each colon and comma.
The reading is {"value": 12.5, "unit": "mm"}
